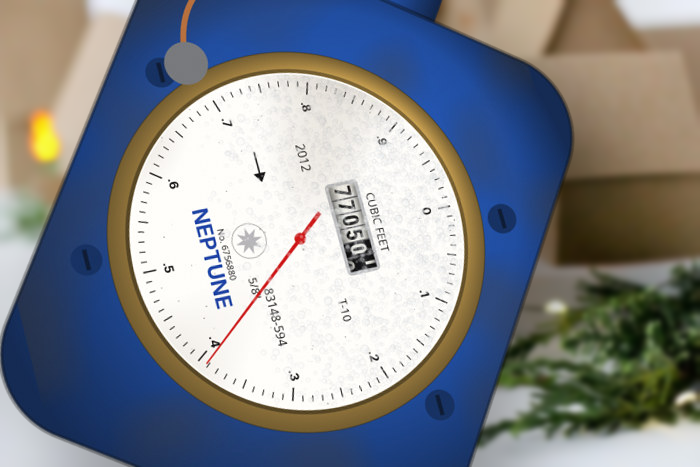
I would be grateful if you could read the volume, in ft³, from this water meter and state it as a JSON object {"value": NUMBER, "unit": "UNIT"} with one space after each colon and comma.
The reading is {"value": 770501.39, "unit": "ft³"}
